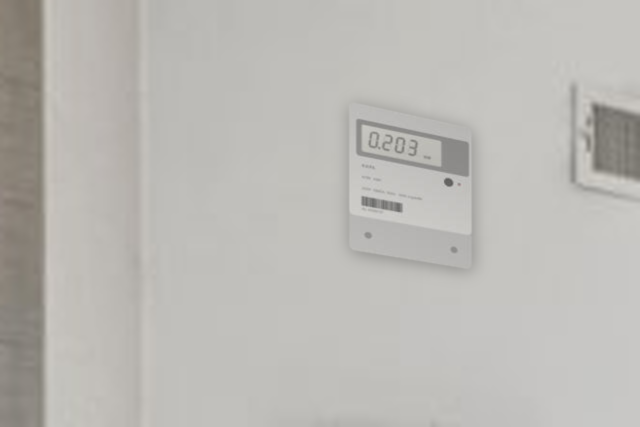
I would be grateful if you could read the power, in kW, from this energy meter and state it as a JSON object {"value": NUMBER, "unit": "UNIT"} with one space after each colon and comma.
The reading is {"value": 0.203, "unit": "kW"}
